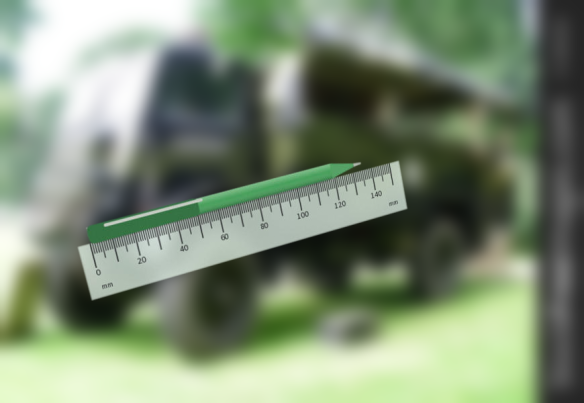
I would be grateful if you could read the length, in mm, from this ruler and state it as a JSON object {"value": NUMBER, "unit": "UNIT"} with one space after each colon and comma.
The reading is {"value": 135, "unit": "mm"}
